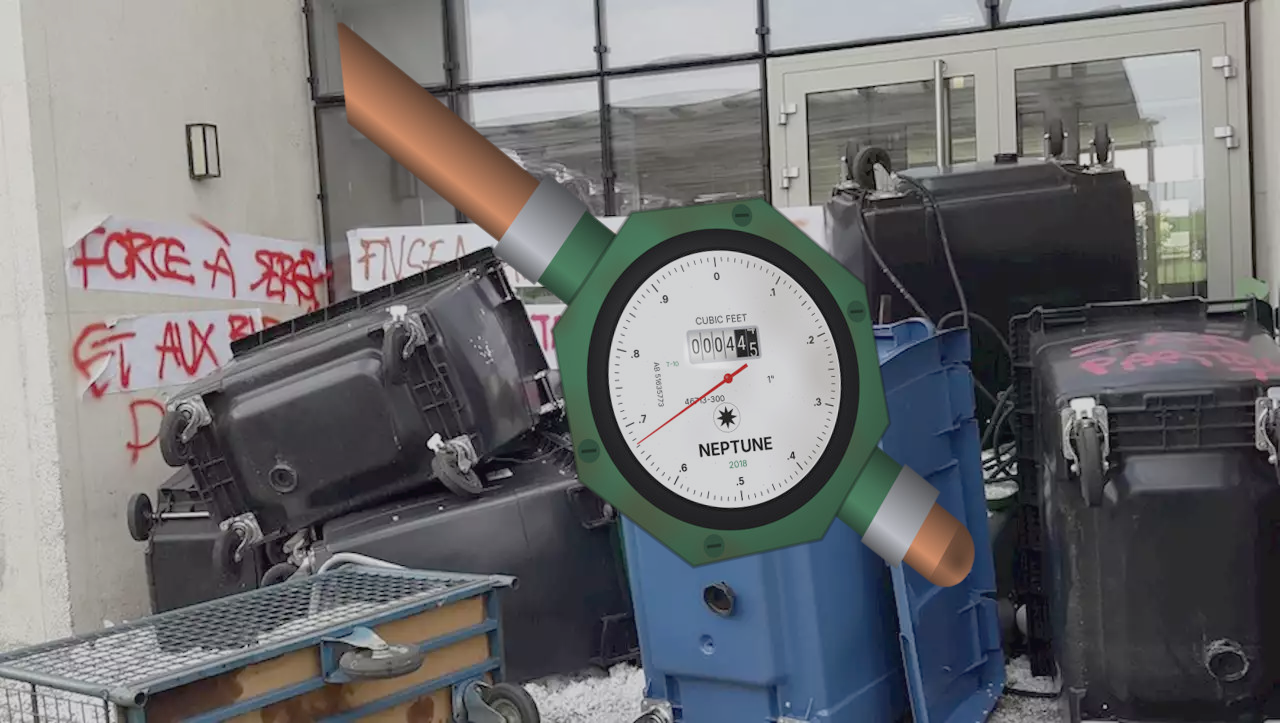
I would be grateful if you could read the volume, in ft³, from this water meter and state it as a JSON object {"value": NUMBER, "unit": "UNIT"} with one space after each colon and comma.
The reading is {"value": 444.67, "unit": "ft³"}
